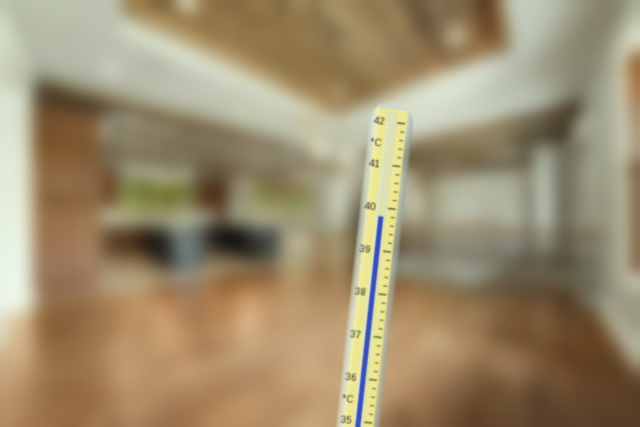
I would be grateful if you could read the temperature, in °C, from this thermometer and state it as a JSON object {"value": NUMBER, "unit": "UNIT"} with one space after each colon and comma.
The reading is {"value": 39.8, "unit": "°C"}
